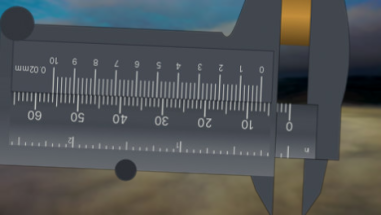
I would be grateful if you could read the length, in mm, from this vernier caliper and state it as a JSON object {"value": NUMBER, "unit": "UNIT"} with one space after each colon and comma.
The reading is {"value": 7.0, "unit": "mm"}
